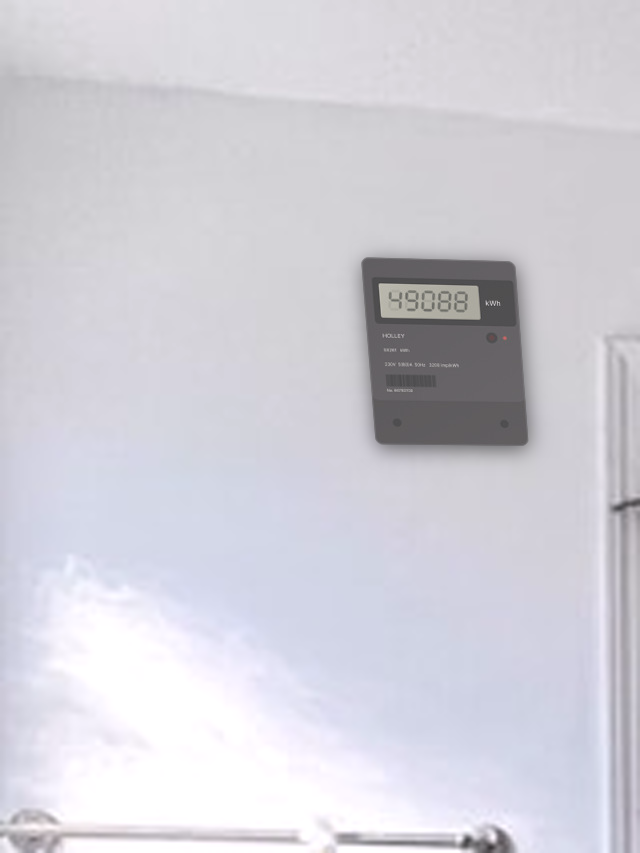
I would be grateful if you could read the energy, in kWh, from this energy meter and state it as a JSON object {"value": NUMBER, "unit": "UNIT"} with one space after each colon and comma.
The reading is {"value": 49088, "unit": "kWh"}
